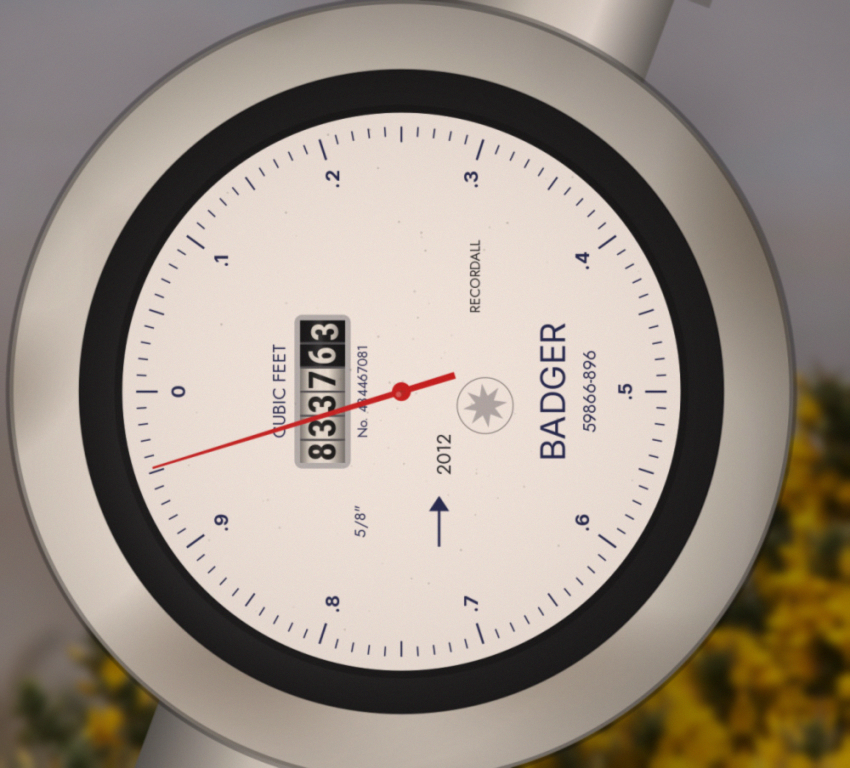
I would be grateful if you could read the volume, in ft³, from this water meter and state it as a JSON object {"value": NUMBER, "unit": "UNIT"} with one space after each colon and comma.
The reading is {"value": 833762.95, "unit": "ft³"}
